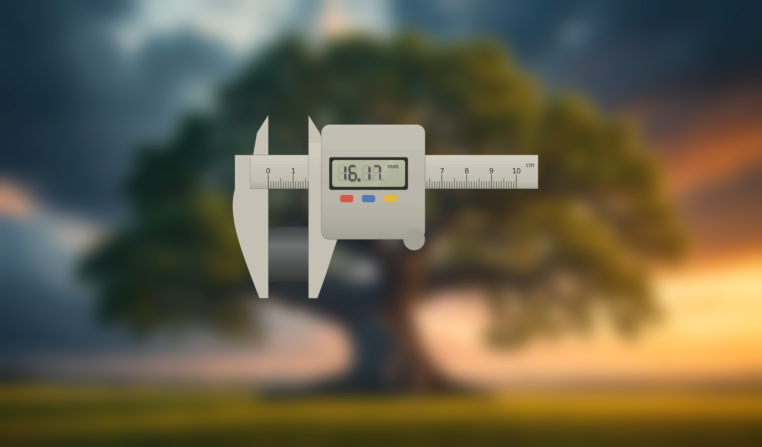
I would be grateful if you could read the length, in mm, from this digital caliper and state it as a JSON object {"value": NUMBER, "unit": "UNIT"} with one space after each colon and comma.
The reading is {"value": 16.17, "unit": "mm"}
